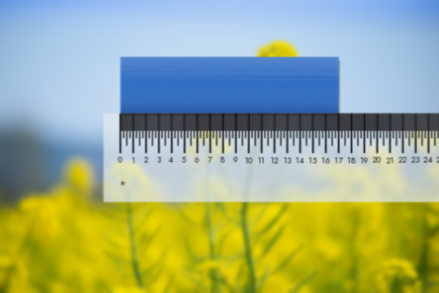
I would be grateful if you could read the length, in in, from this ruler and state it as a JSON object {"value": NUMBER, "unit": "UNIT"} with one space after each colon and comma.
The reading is {"value": 17, "unit": "in"}
